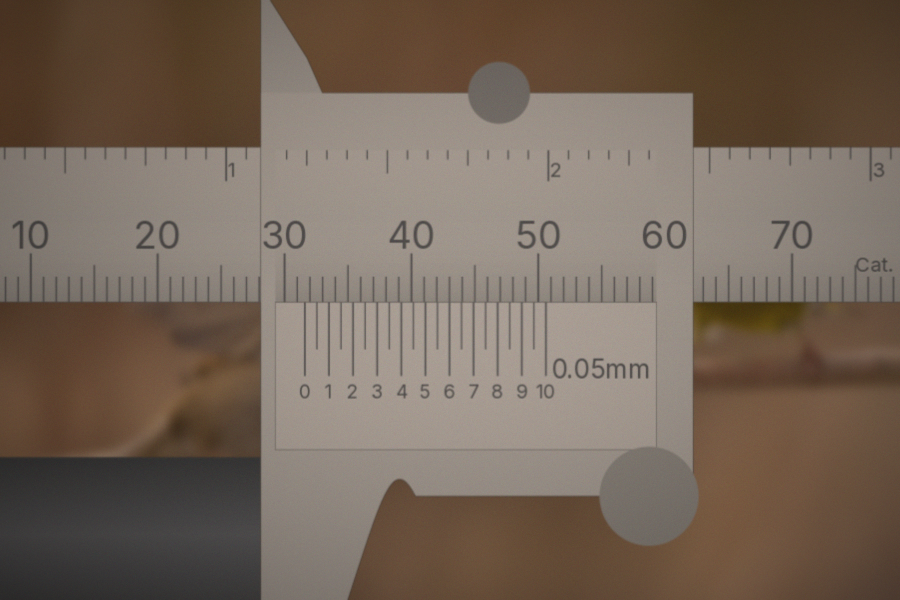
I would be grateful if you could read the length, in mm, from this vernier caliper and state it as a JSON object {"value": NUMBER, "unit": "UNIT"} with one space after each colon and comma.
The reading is {"value": 31.6, "unit": "mm"}
